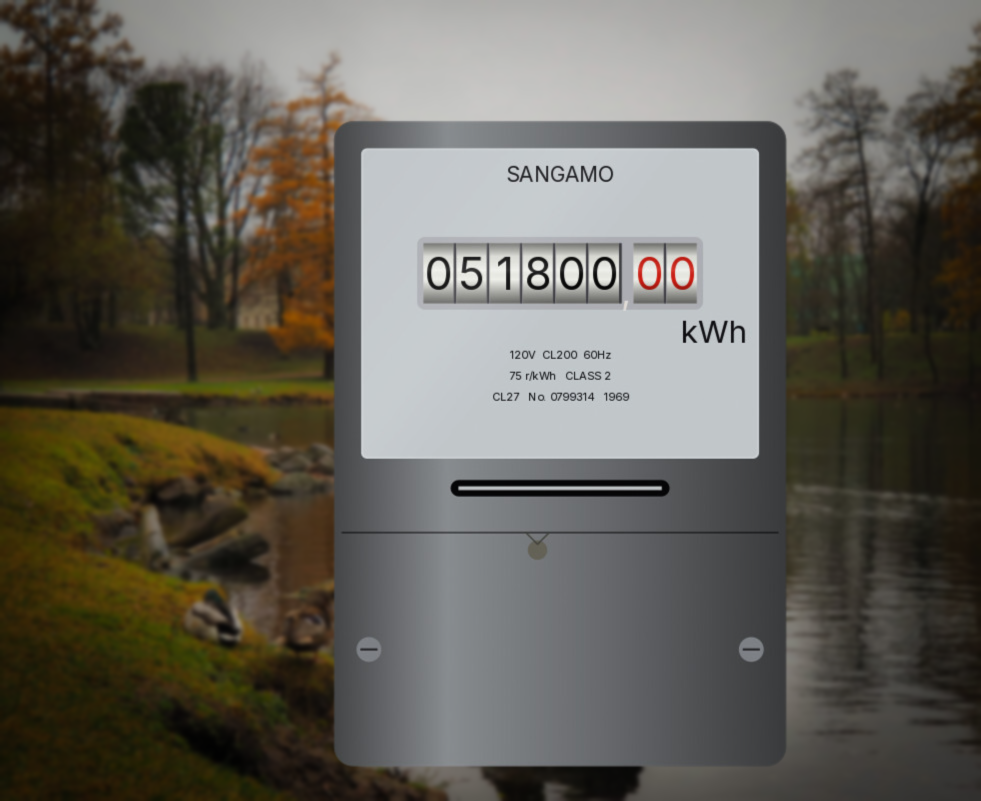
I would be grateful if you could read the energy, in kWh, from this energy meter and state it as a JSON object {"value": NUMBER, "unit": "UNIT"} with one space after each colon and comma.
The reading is {"value": 51800.00, "unit": "kWh"}
